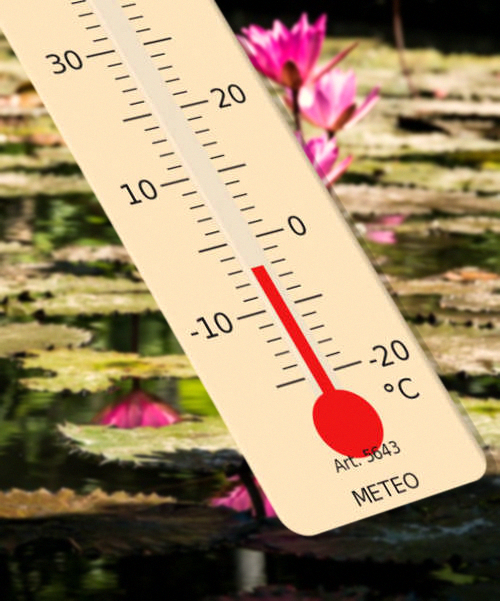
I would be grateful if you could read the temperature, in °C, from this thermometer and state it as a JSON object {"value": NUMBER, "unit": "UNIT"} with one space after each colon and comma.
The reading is {"value": -4, "unit": "°C"}
